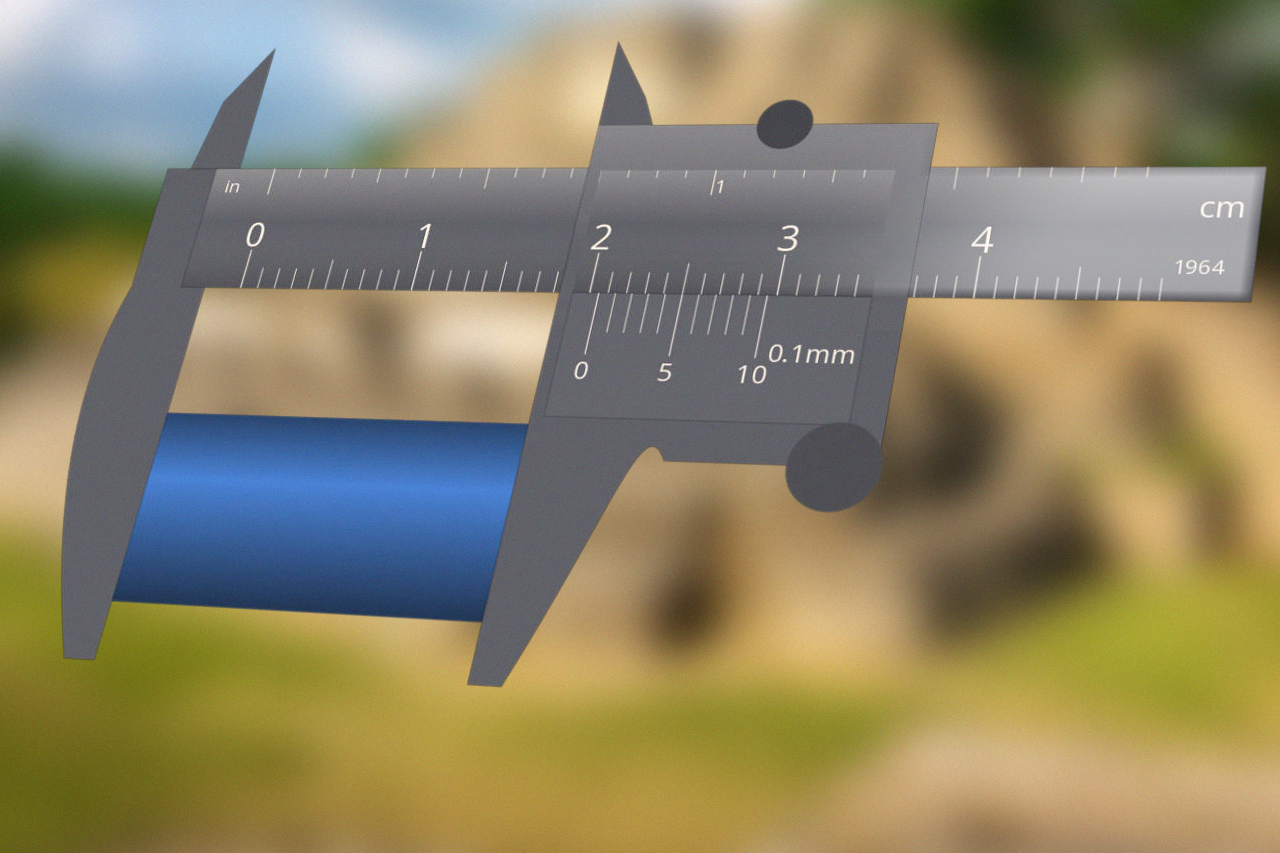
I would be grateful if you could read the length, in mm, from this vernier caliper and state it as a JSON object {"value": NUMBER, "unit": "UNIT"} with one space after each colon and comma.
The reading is {"value": 20.5, "unit": "mm"}
